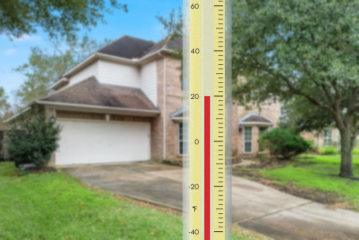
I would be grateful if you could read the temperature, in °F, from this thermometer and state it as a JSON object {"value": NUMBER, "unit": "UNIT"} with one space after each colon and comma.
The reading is {"value": 20, "unit": "°F"}
